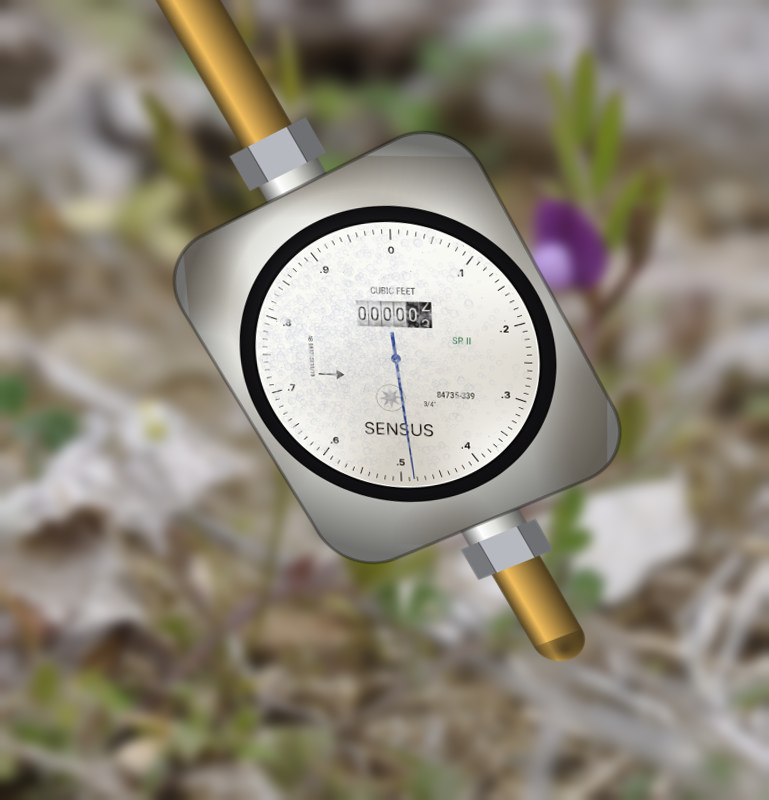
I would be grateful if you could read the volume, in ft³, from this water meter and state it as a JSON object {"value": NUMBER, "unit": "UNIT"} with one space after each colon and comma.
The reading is {"value": 2.48, "unit": "ft³"}
